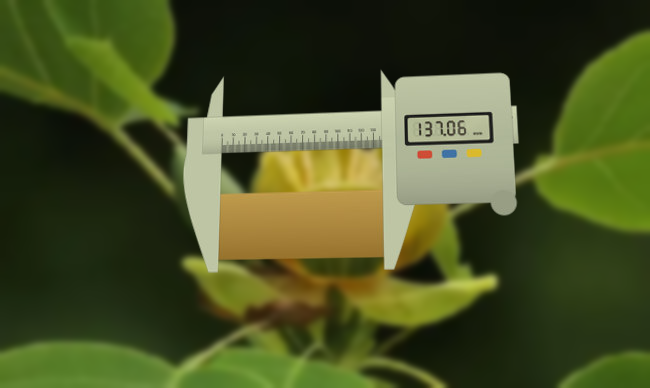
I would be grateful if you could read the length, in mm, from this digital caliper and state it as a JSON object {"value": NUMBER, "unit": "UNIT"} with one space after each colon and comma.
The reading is {"value": 137.06, "unit": "mm"}
